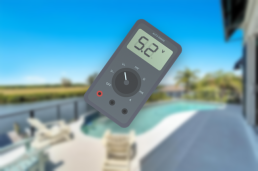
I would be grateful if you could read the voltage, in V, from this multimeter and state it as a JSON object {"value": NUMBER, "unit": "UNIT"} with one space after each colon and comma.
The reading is {"value": 5.2, "unit": "V"}
